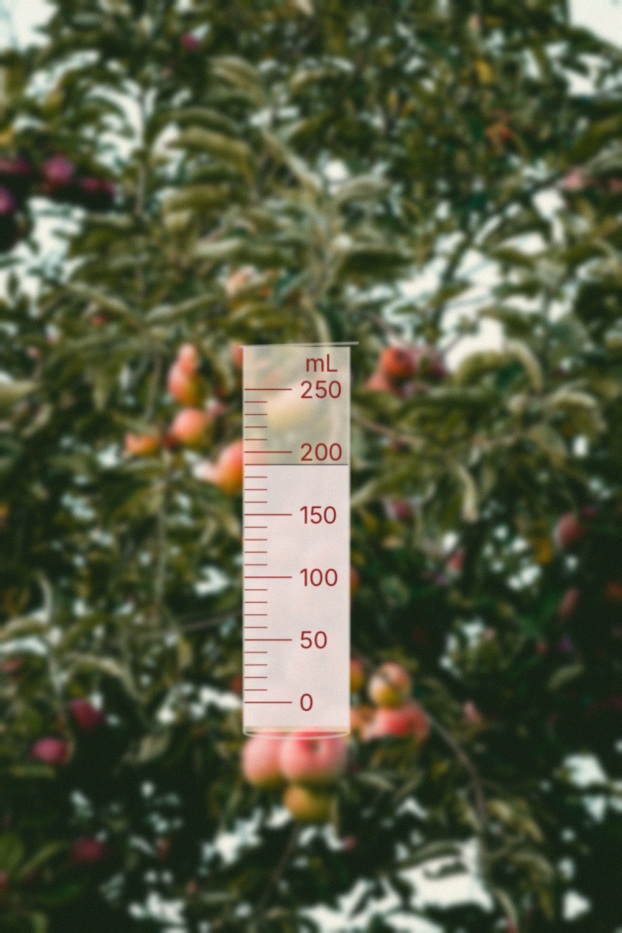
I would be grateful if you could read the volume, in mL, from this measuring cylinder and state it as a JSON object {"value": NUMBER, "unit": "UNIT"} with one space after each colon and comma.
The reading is {"value": 190, "unit": "mL"}
